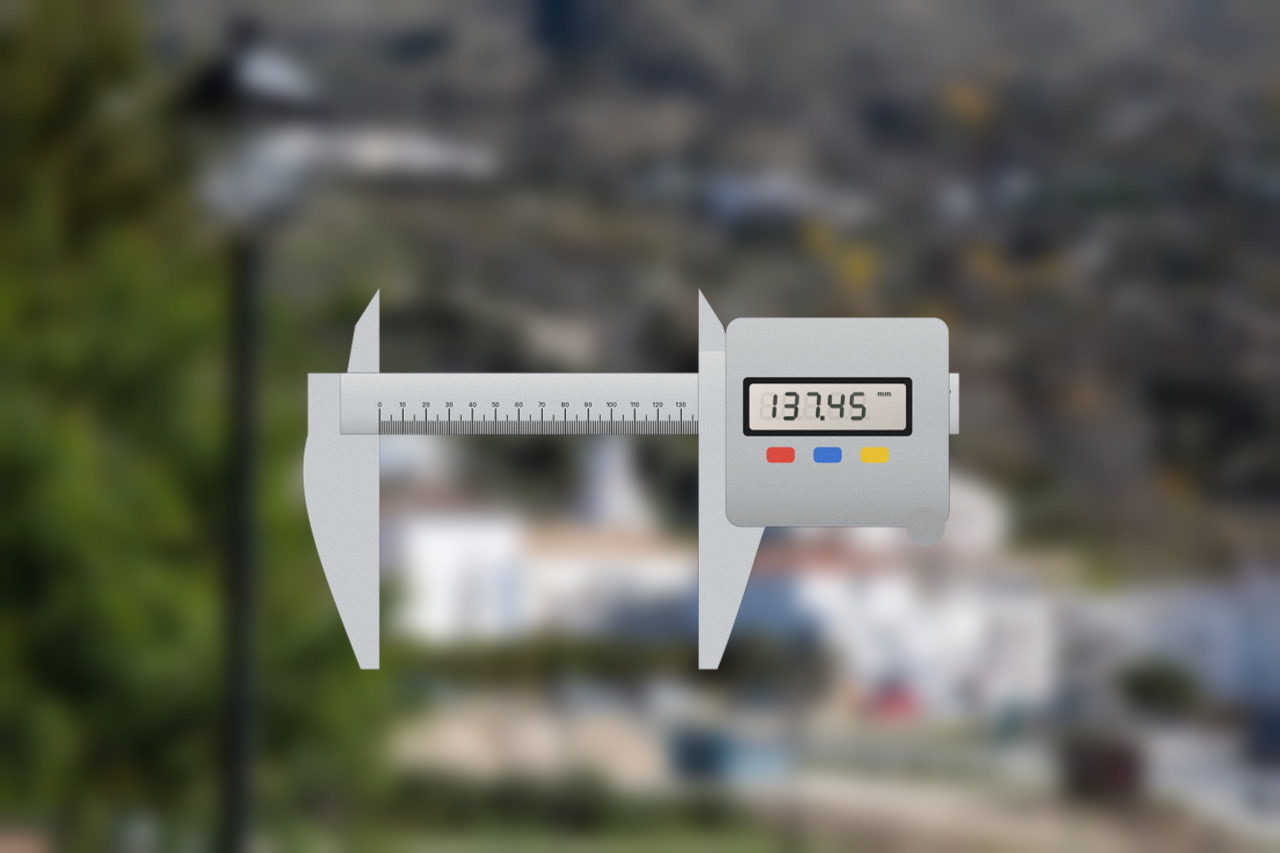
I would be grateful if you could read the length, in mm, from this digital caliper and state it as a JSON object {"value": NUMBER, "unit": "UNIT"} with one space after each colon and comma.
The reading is {"value": 137.45, "unit": "mm"}
